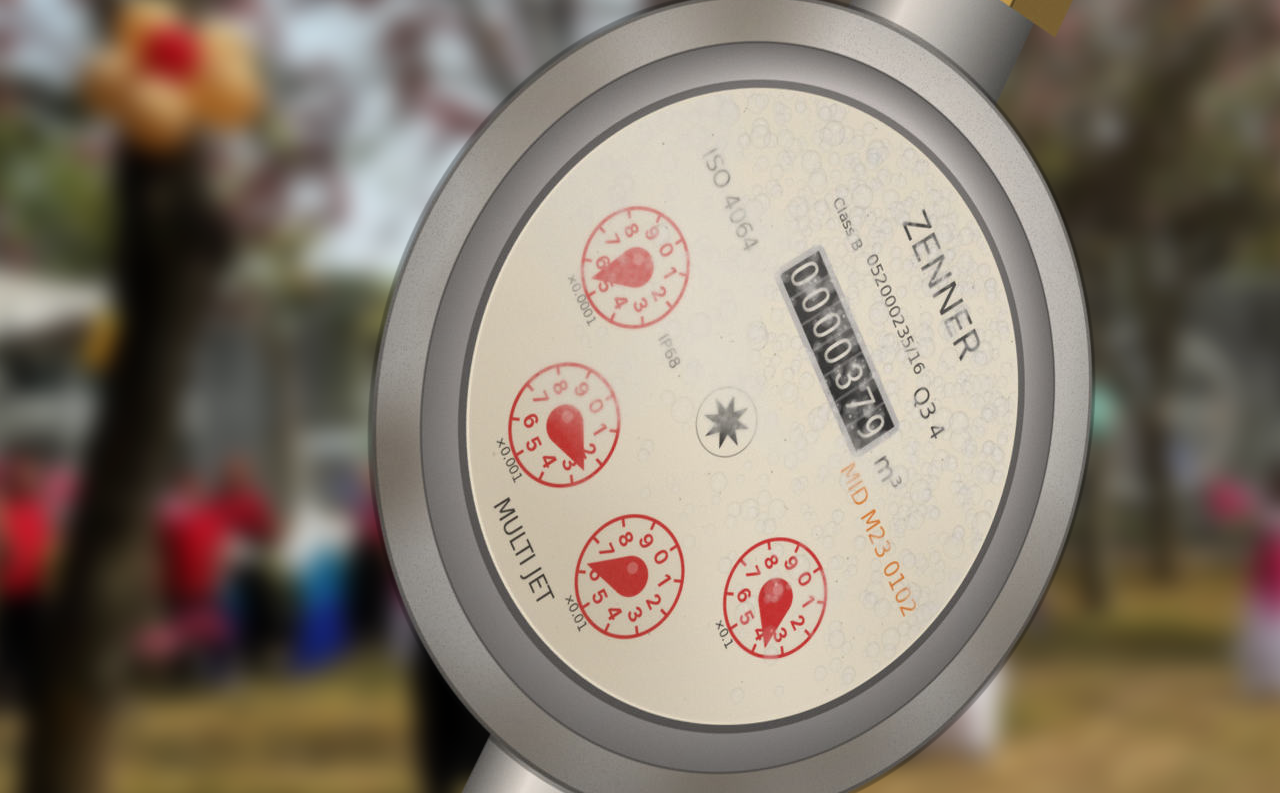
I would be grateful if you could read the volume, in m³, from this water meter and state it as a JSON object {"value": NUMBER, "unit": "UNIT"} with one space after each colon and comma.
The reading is {"value": 379.3625, "unit": "m³"}
